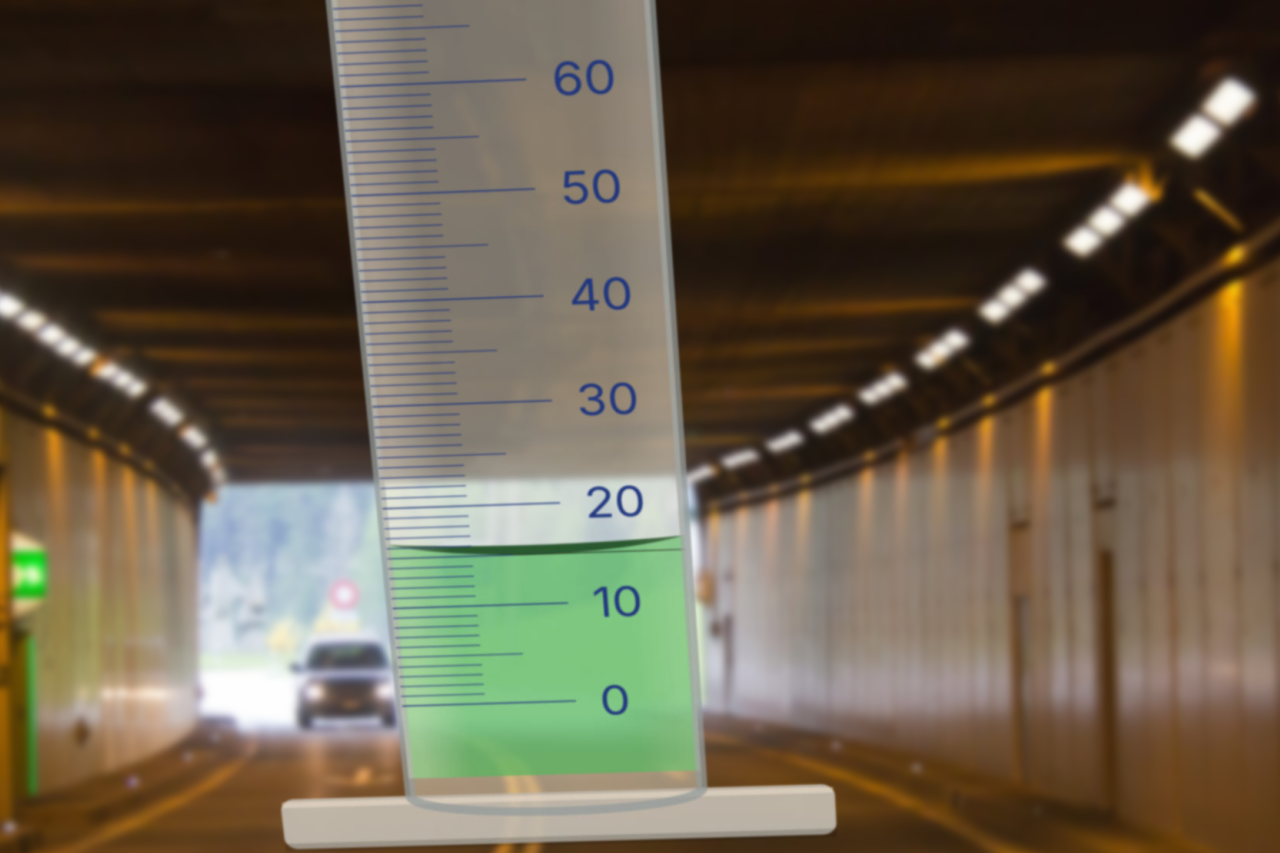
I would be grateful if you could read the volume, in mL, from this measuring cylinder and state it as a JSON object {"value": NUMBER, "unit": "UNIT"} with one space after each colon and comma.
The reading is {"value": 15, "unit": "mL"}
